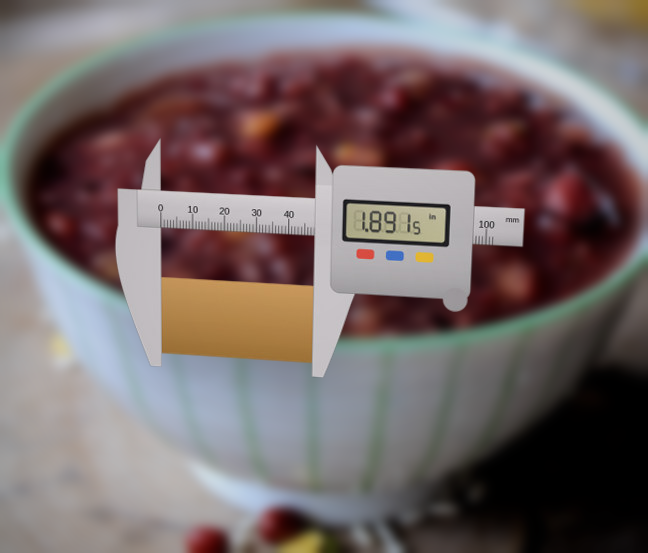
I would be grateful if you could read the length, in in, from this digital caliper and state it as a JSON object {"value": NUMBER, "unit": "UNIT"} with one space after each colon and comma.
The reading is {"value": 1.8915, "unit": "in"}
